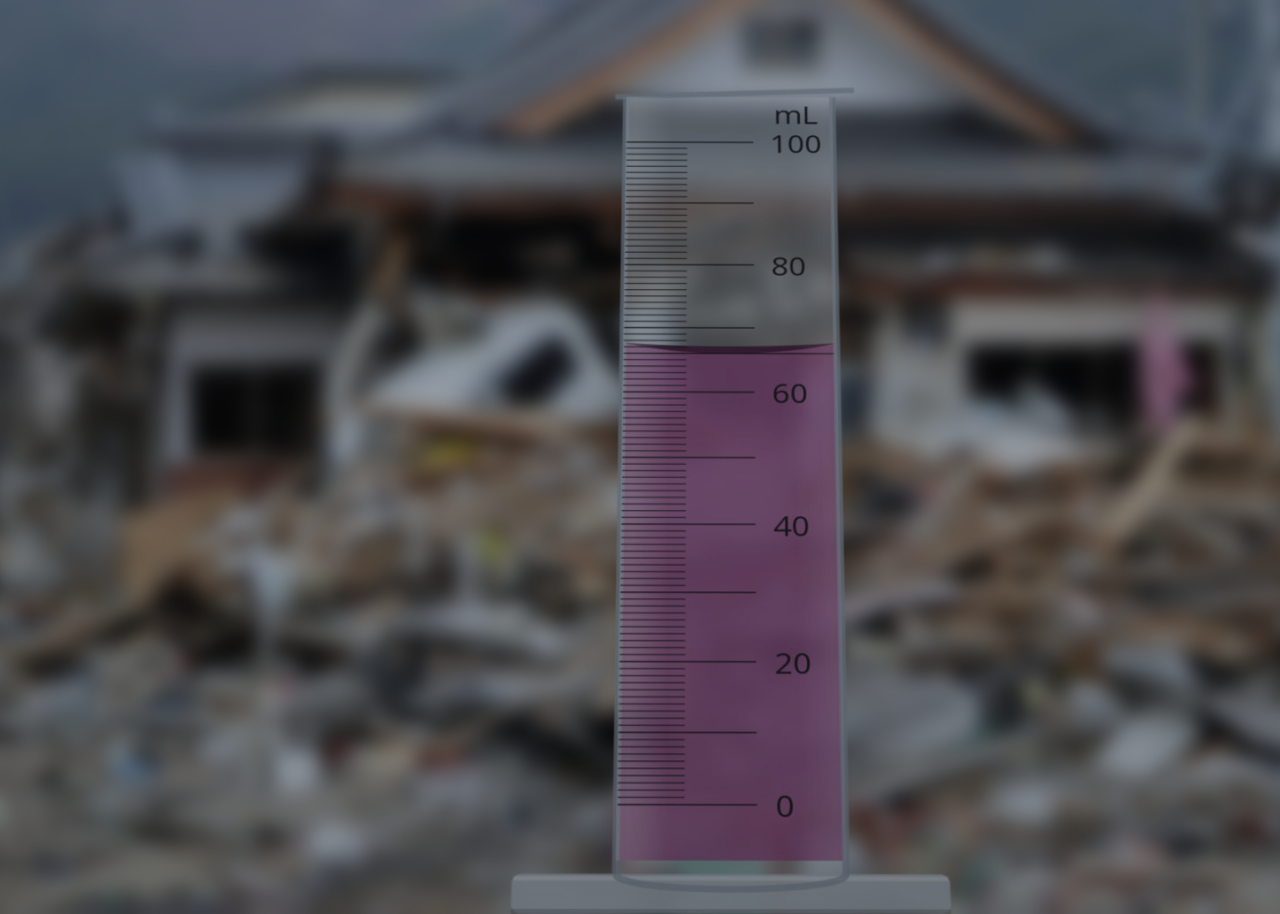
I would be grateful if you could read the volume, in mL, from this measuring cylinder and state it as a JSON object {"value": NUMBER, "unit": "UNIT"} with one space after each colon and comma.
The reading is {"value": 66, "unit": "mL"}
